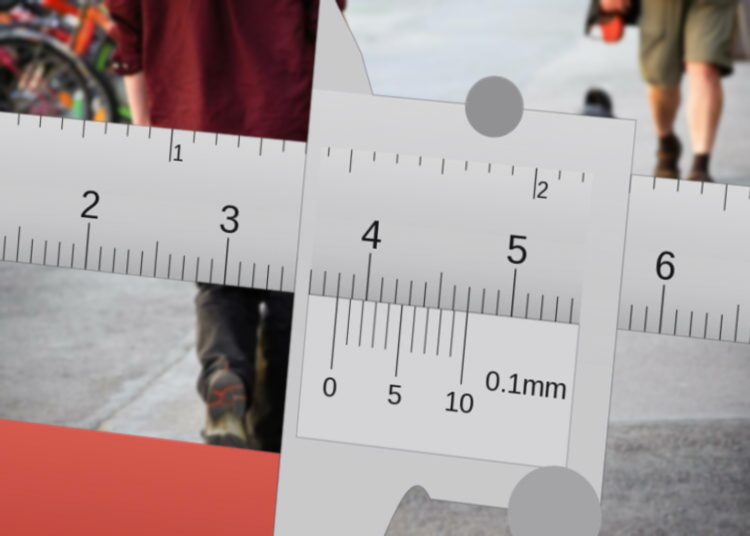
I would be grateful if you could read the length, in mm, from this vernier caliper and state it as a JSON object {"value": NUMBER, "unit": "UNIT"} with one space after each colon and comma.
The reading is {"value": 38.0, "unit": "mm"}
